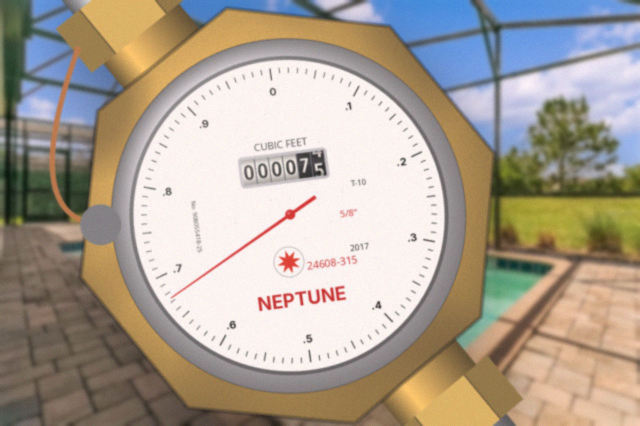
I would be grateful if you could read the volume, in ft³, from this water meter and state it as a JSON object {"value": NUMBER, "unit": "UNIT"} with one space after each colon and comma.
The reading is {"value": 74.67, "unit": "ft³"}
